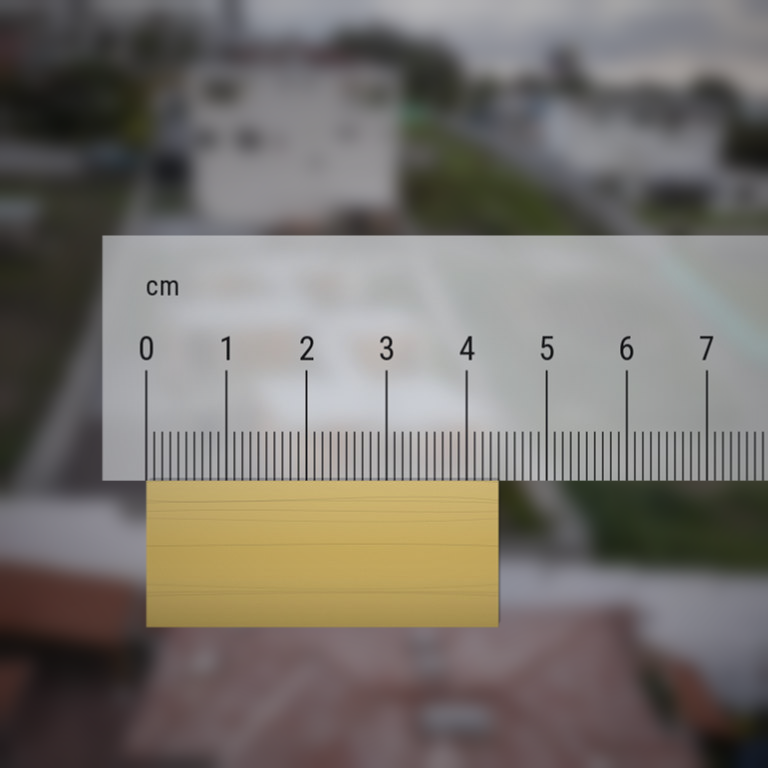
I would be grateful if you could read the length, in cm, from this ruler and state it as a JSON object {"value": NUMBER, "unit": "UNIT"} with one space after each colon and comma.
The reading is {"value": 4.4, "unit": "cm"}
